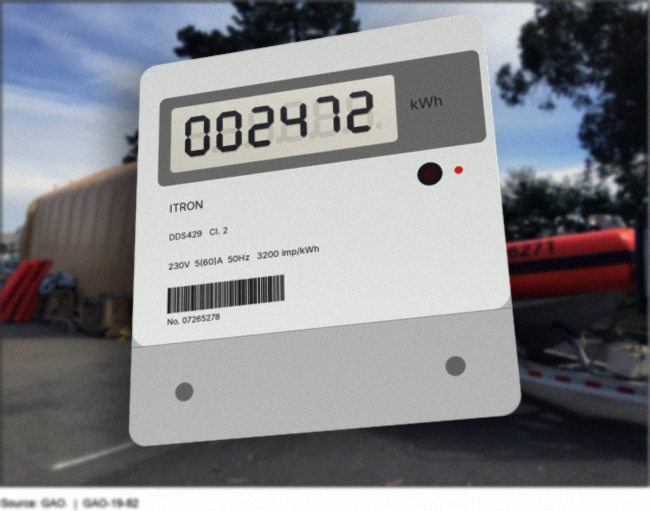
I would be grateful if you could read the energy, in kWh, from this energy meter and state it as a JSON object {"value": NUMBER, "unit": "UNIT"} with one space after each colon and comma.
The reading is {"value": 2472, "unit": "kWh"}
